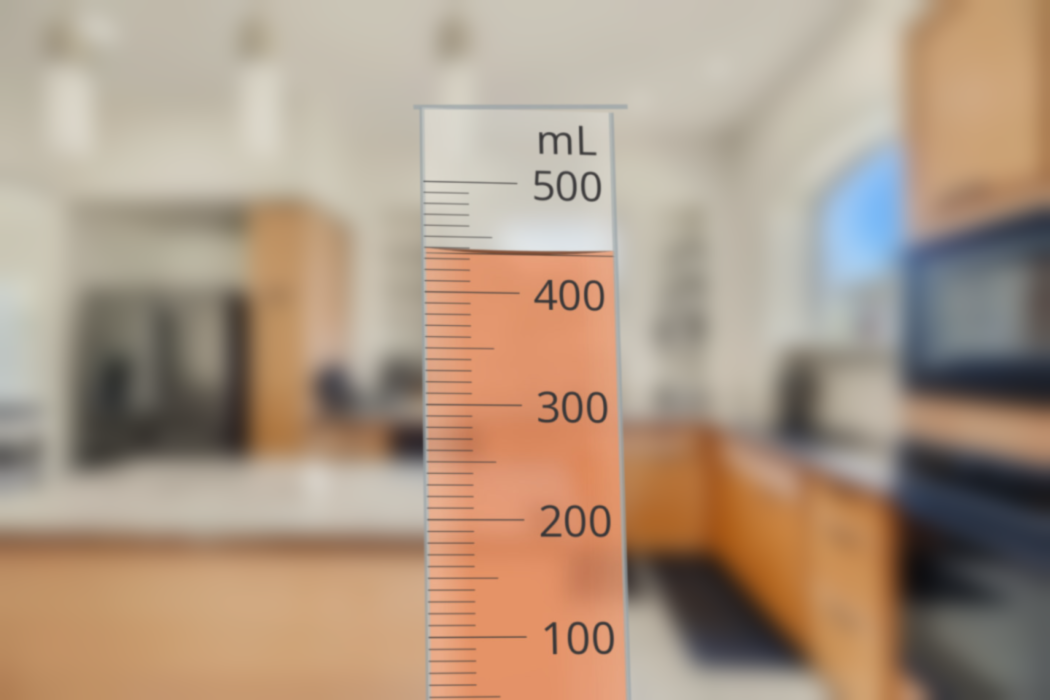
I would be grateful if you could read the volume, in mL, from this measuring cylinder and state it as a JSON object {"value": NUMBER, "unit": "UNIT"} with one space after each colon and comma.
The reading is {"value": 435, "unit": "mL"}
